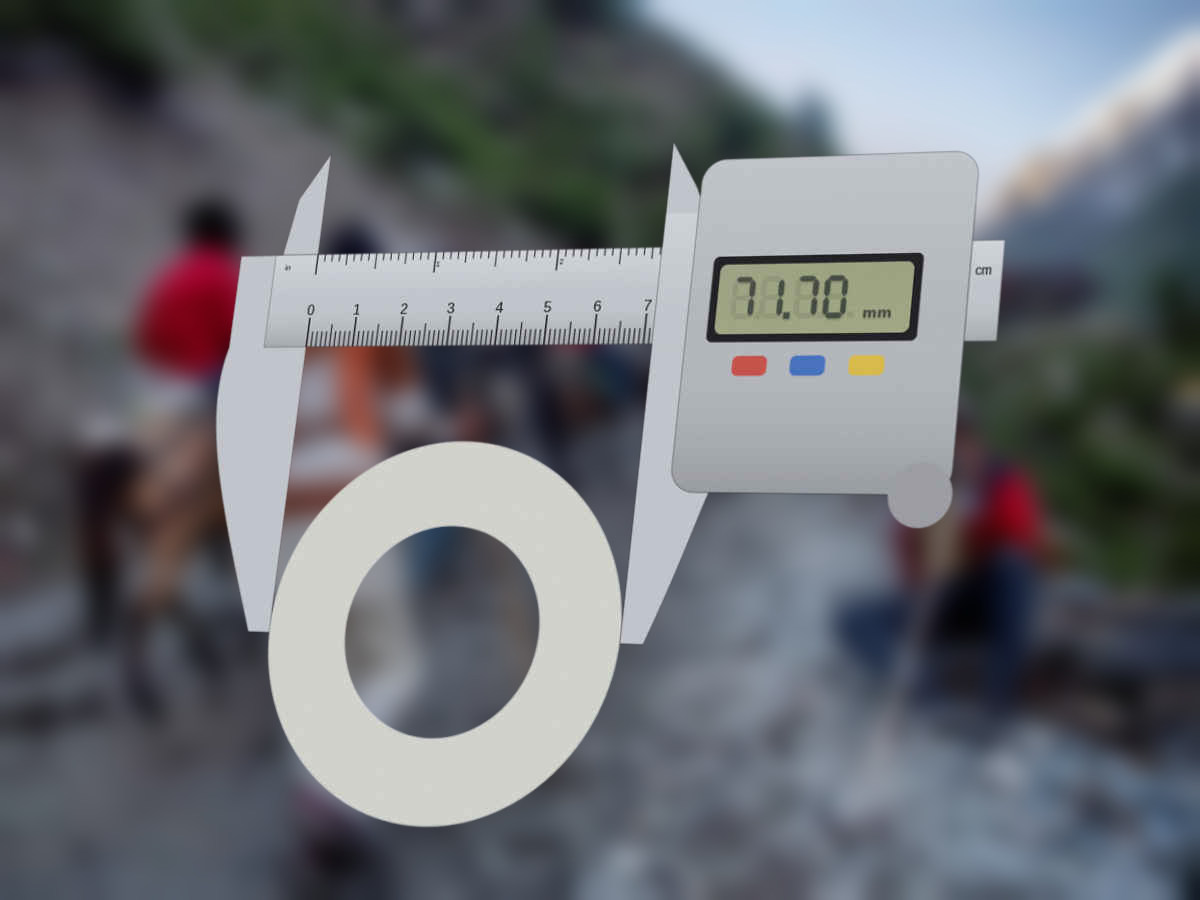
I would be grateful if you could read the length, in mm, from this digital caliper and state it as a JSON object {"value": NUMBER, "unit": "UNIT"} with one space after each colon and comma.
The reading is {"value": 71.70, "unit": "mm"}
